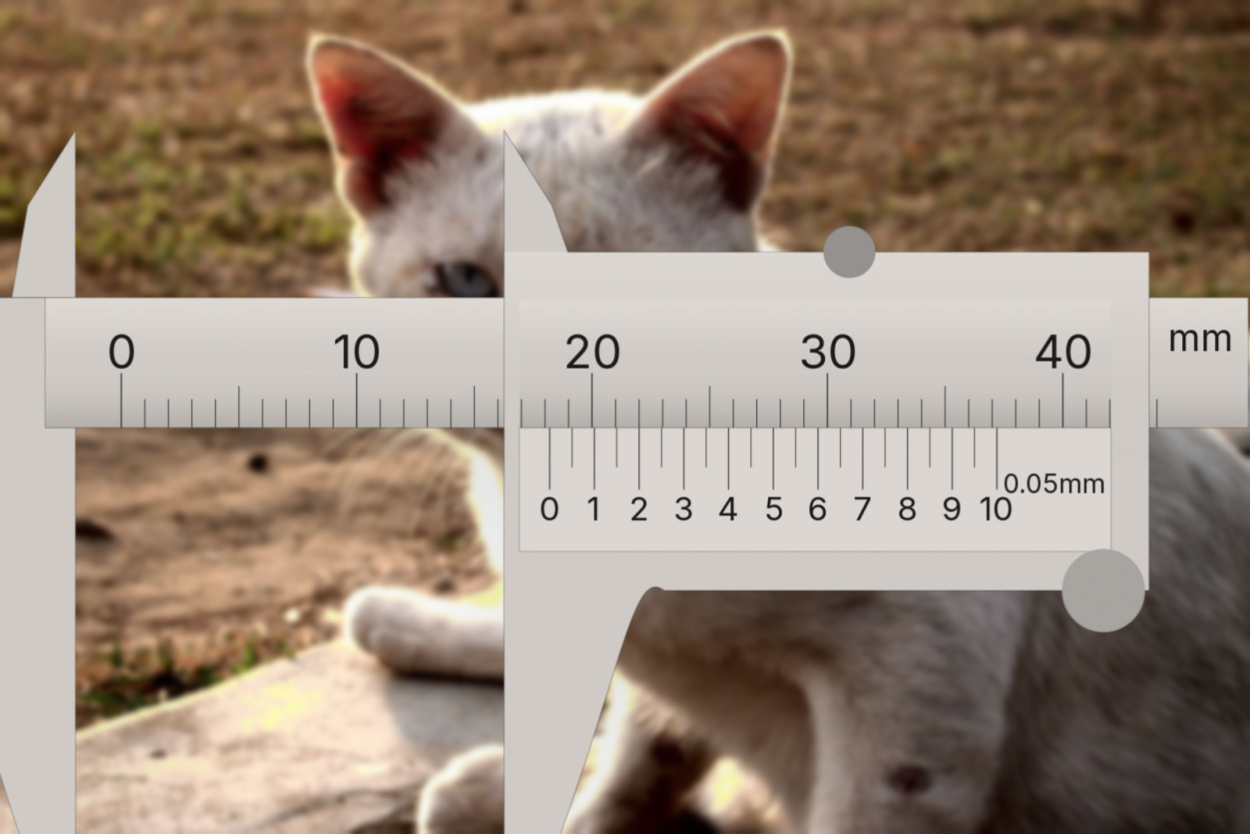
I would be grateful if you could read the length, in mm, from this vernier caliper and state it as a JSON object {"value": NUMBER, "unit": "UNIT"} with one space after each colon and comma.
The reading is {"value": 18.2, "unit": "mm"}
